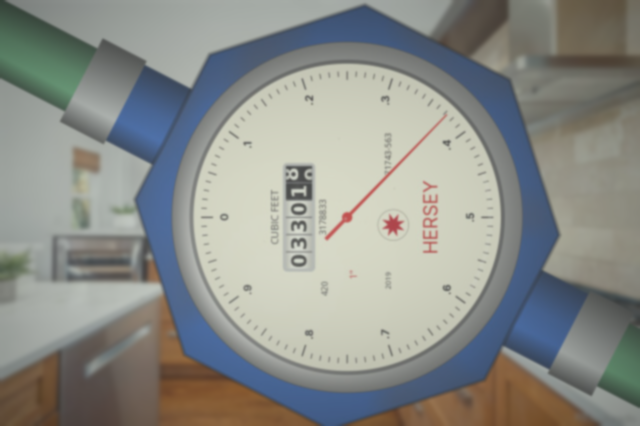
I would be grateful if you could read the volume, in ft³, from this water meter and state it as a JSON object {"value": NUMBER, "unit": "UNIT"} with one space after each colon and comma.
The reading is {"value": 33018.37, "unit": "ft³"}
